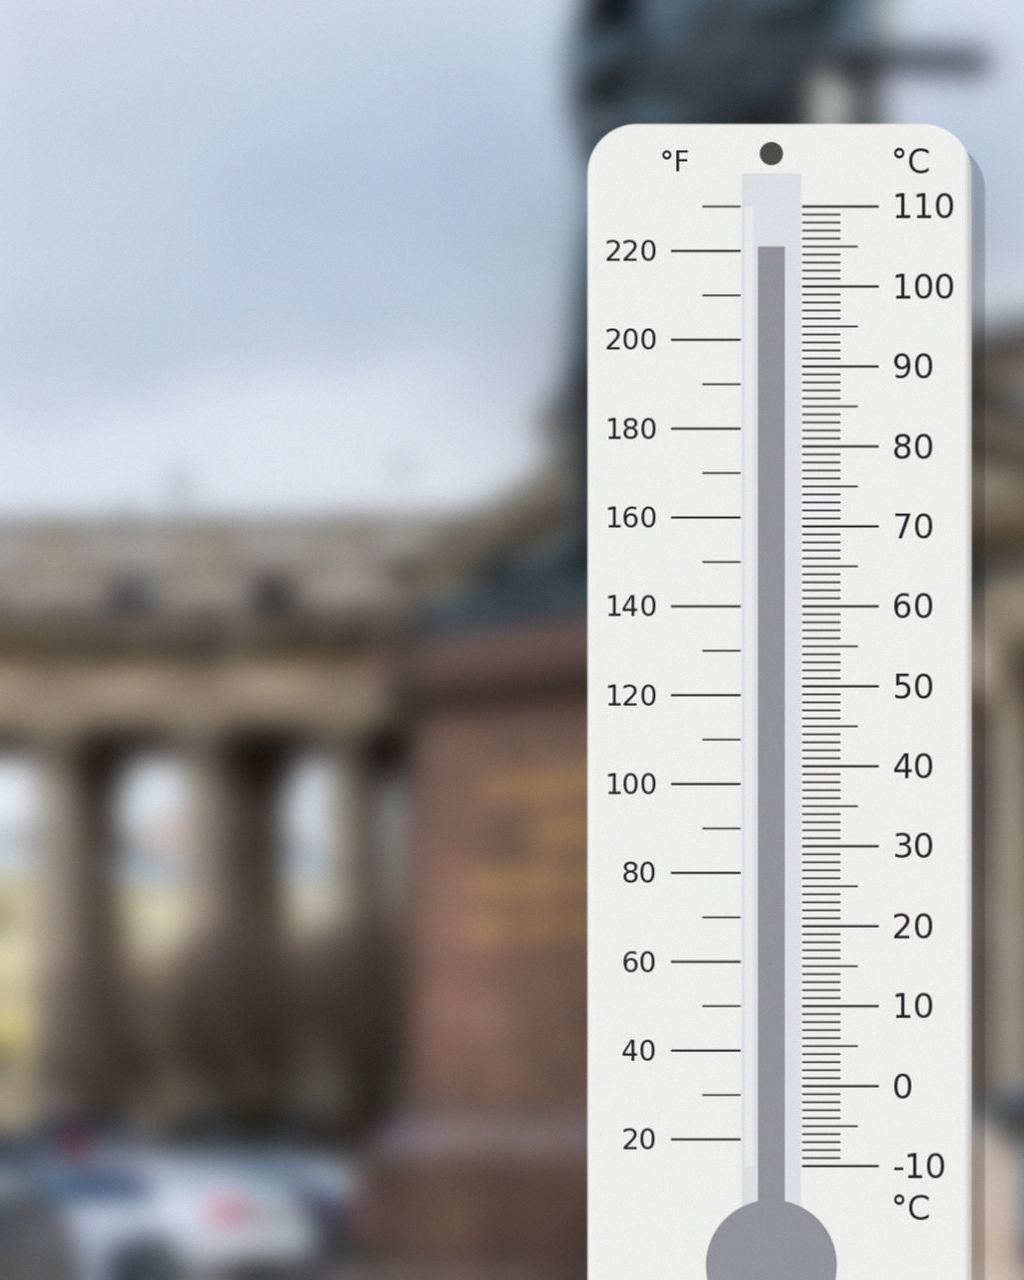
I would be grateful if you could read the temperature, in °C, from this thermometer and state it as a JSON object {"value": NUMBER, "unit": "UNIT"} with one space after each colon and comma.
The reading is {"value": 105, "unit": "°C"}
